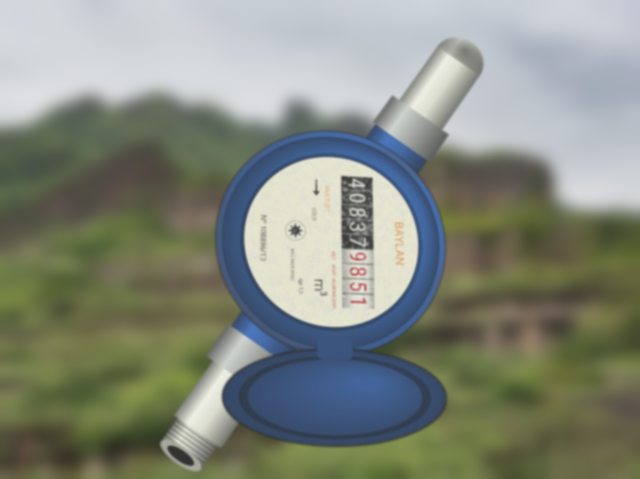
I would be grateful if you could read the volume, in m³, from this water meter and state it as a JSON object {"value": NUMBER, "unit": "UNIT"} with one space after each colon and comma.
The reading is {"value": 40837.9851, "unit": "m³"}
